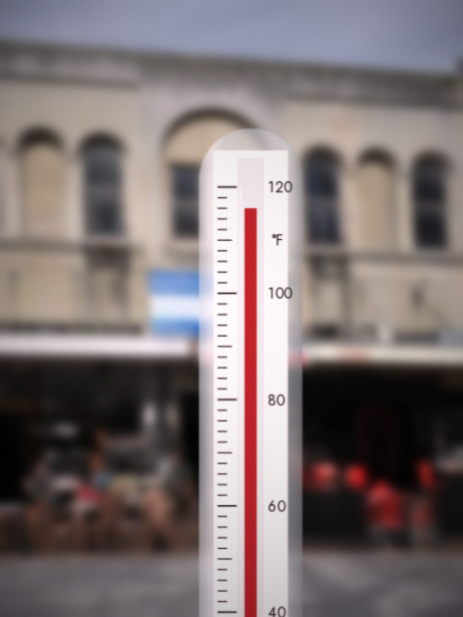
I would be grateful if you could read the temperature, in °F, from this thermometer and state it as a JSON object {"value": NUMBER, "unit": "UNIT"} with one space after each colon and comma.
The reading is {"value": 116, "unit": "°F"}
